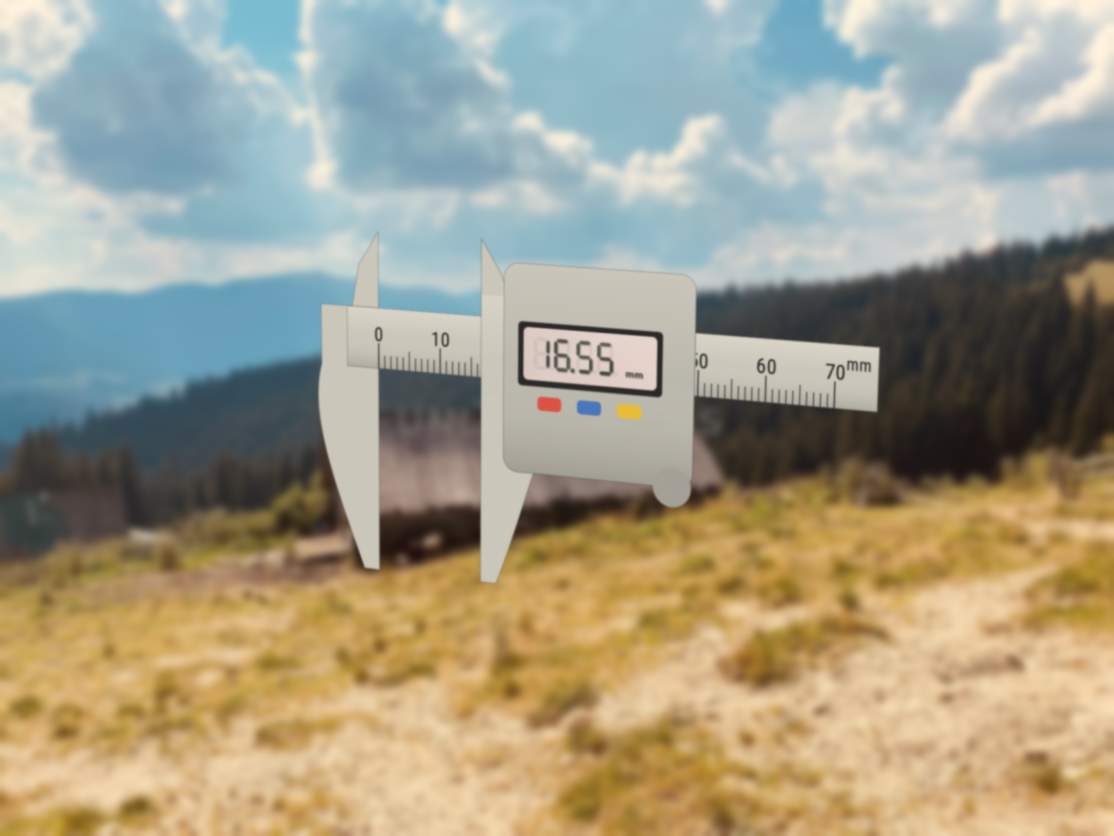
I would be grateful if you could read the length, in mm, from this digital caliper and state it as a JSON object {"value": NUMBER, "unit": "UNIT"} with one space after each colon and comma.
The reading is {"value": 16.55, "unit": "mm"}
